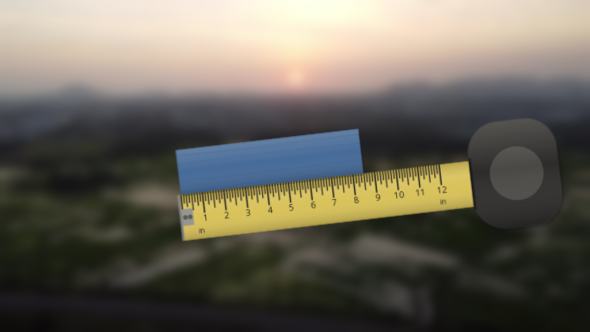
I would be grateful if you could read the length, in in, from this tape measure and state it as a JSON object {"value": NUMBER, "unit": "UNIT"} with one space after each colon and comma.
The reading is {"value": 8.5, "unit": "in"}
